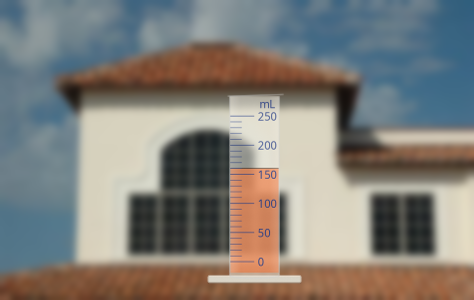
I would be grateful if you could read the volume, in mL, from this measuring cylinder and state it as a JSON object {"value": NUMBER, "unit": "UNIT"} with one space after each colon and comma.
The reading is {"value": 160, "unit": "mL"}
